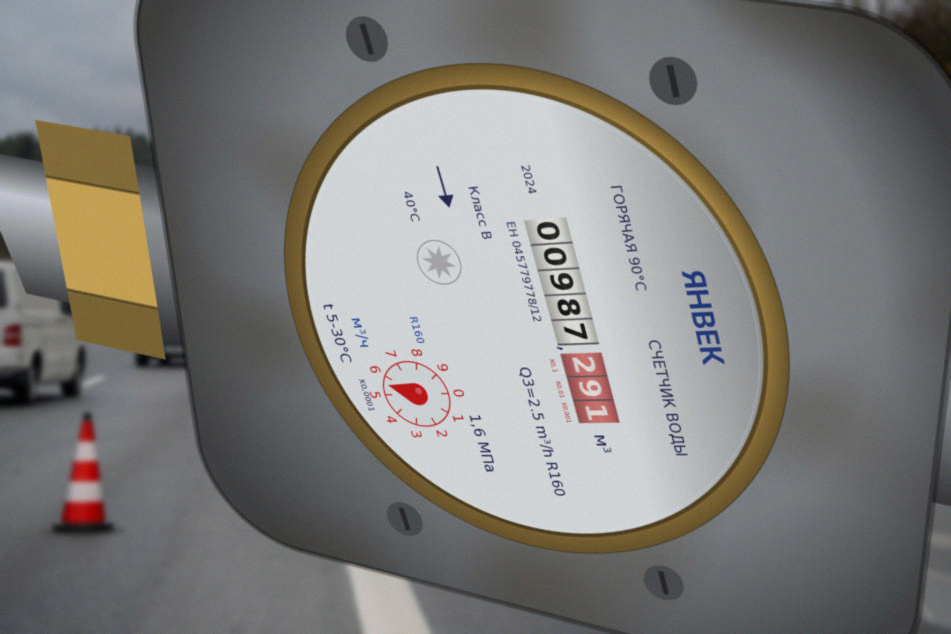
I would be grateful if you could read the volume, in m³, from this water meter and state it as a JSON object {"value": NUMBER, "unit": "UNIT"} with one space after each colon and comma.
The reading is {"value": 987.2915, "unit": "m³"}
